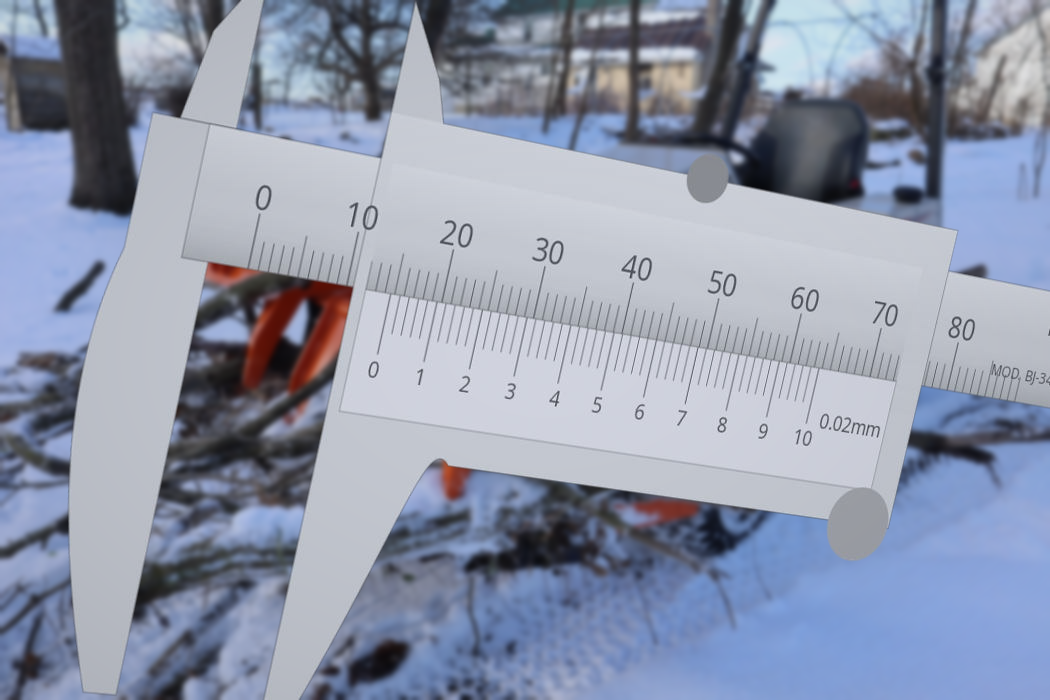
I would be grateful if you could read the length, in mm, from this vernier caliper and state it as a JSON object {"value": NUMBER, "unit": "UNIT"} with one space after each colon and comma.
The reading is {"value": 14.6, "unit": "mm"}
